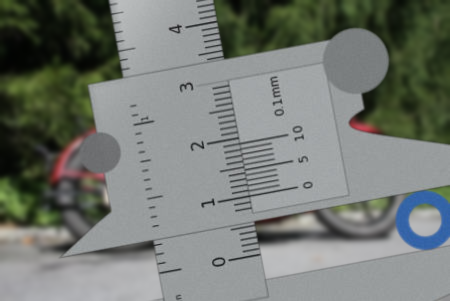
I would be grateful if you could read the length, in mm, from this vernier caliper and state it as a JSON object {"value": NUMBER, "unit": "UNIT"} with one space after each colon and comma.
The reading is {"value": 10.0, "unit": "mm"}
